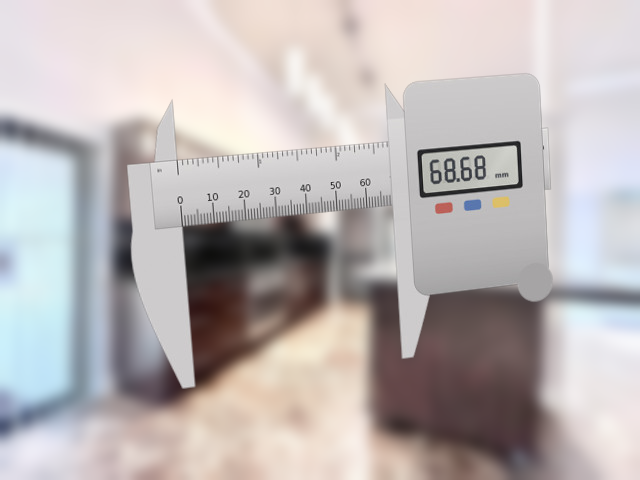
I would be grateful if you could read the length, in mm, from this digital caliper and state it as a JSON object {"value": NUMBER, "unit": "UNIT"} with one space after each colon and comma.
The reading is {"value": 68.68, "unit": "mm"}
